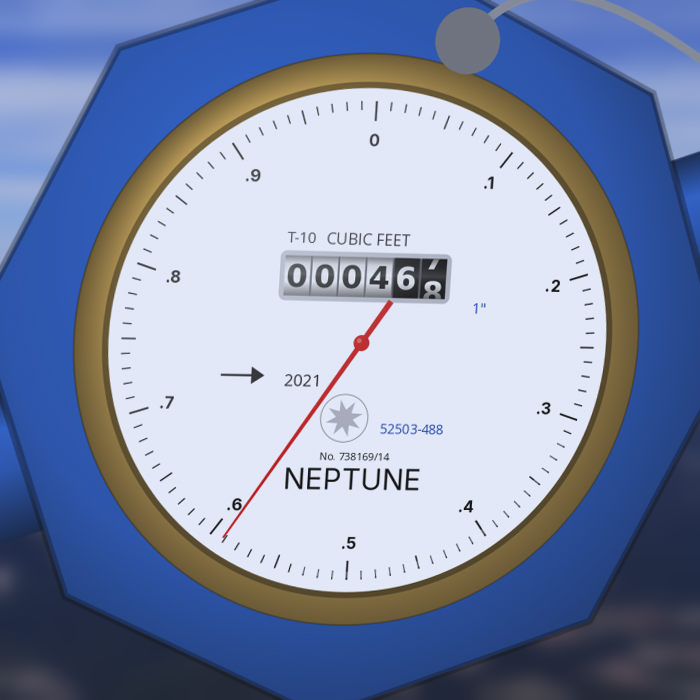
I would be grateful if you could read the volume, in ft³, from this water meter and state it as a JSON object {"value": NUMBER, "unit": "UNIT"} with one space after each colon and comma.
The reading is {"value": 467.59, "unit": "ft³"}
